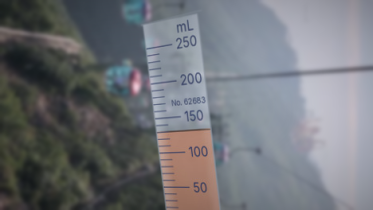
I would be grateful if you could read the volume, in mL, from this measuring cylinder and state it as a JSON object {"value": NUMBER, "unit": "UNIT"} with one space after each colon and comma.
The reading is {"value": 130, "unit": "mL"}
